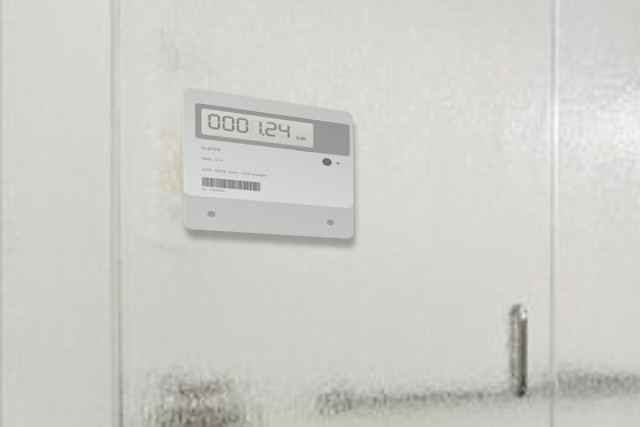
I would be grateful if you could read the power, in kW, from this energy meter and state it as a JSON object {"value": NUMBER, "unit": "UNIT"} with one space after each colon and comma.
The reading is {"value": 1.24, "unit": "kW"}
